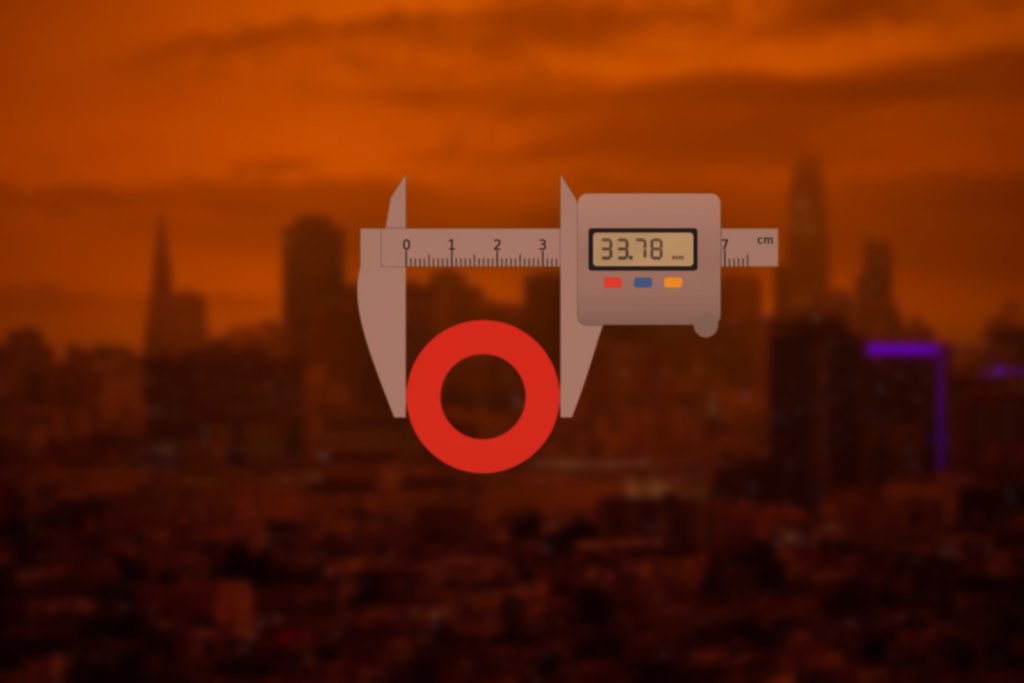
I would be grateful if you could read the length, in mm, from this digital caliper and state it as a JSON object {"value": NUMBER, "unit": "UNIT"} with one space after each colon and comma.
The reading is {"value": 33.78, "unit": "mm"}
